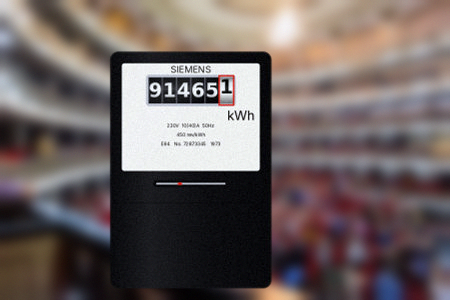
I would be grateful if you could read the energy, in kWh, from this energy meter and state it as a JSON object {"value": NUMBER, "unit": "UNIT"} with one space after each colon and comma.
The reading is {"value": 91465.1, "unit": "kWh"}
